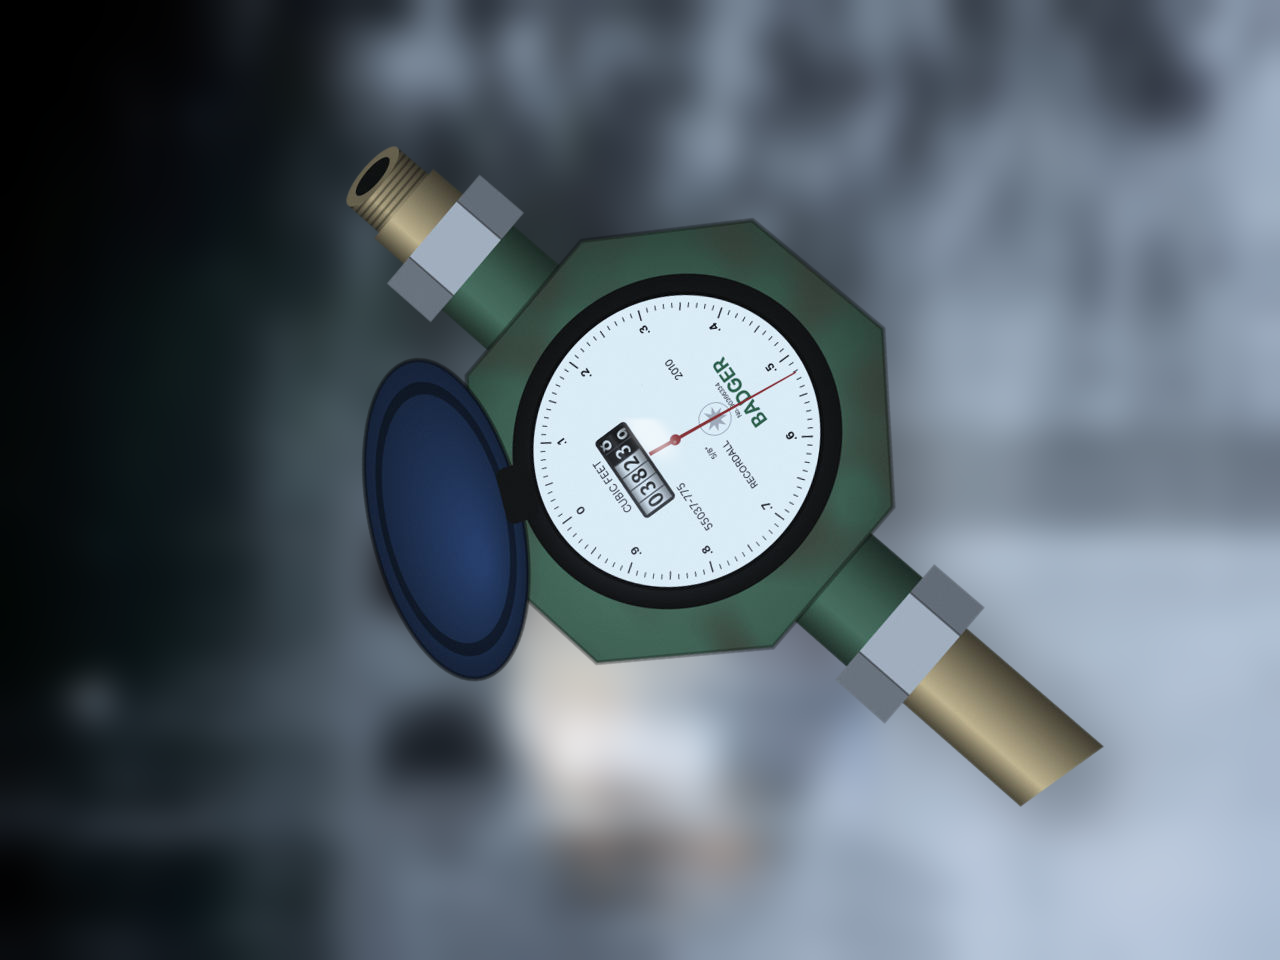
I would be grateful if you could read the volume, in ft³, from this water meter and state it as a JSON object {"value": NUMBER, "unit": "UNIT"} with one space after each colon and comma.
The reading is {"value": 38238.52, "unit": "ft³"}
